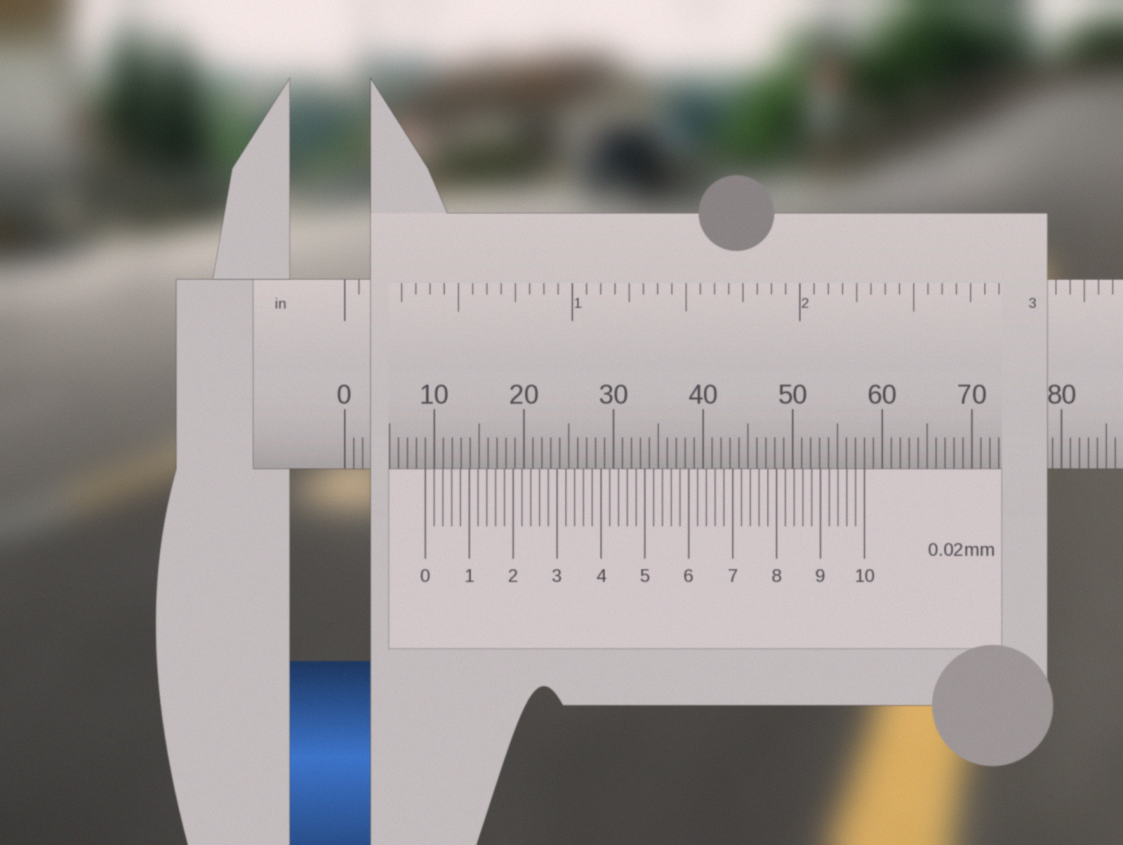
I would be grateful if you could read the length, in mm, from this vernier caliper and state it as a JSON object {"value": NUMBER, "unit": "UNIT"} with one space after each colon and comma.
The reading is {"value": 9.0, "unit": "mm"}
